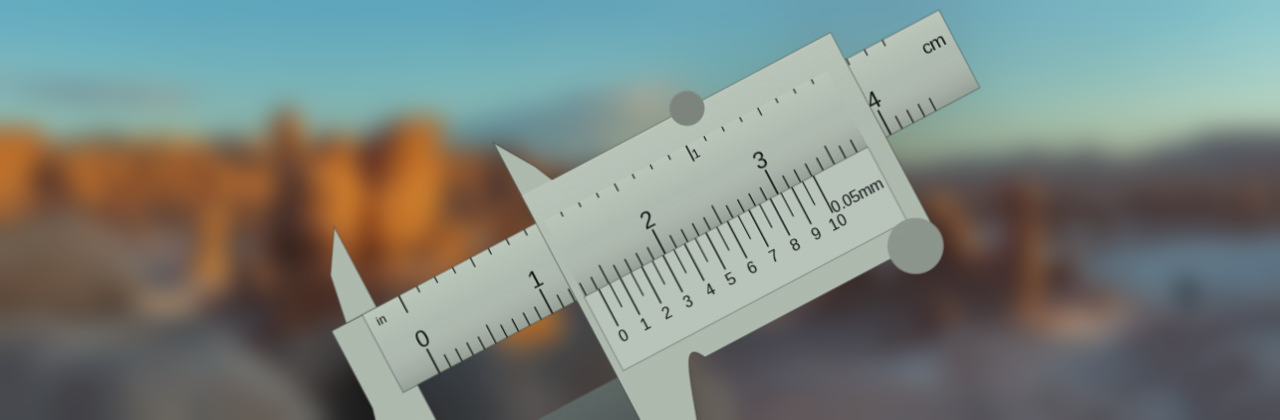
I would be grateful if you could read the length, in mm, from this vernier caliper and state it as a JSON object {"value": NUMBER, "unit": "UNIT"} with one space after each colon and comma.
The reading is {"value": 14.1, "unit": "mm"}
